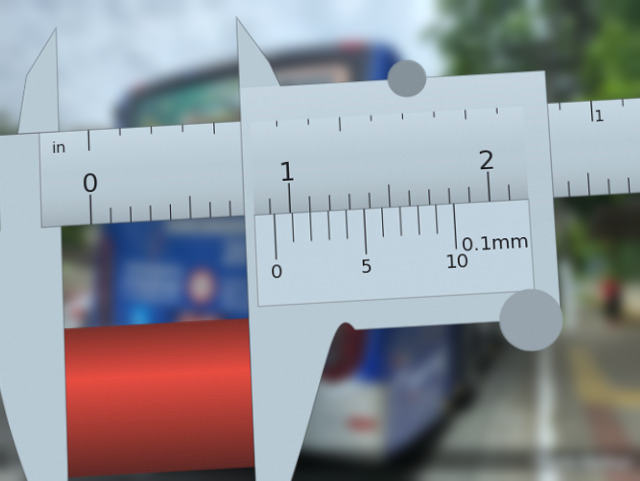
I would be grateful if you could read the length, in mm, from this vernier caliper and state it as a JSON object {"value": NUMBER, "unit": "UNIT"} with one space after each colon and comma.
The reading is {"value": 9.2, "unit": "mm"}
